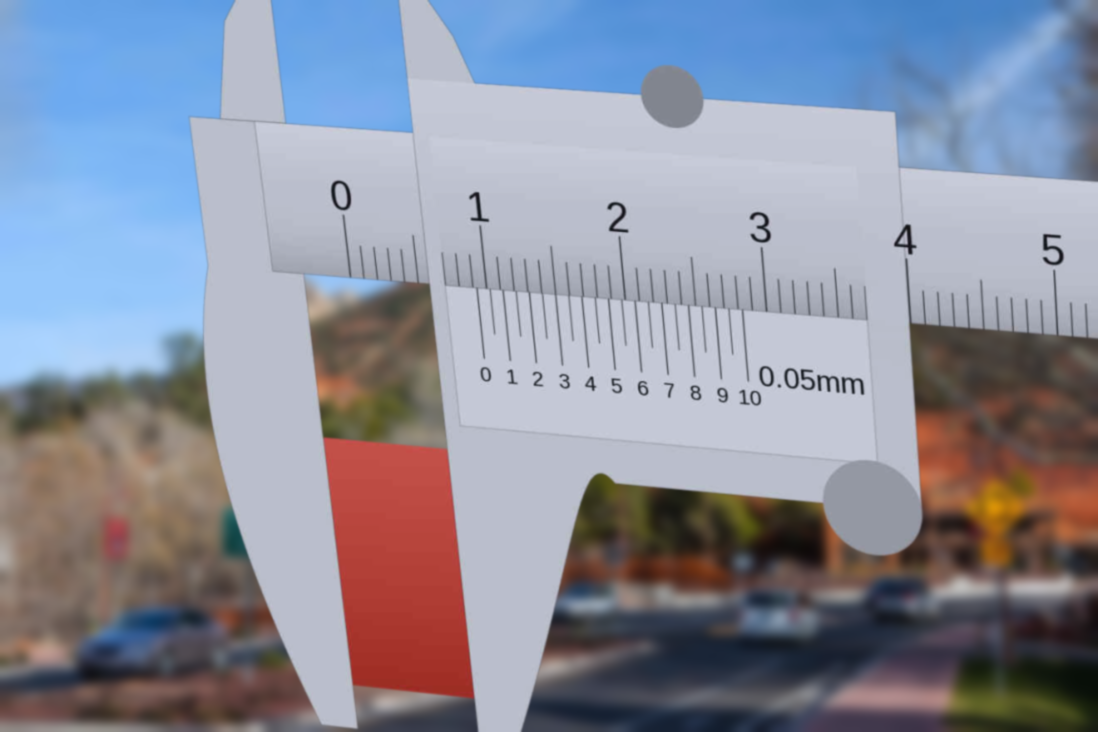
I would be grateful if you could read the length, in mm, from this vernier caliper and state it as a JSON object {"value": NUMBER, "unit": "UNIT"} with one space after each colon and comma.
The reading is {"value": 9.3, "unit": "mm"}
